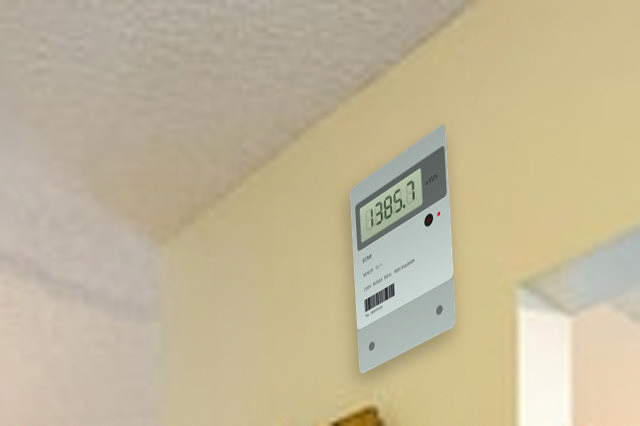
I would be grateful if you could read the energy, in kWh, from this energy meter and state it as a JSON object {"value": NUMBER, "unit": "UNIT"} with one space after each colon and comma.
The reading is {"value": 1385.7, "unit": "kWh"}
